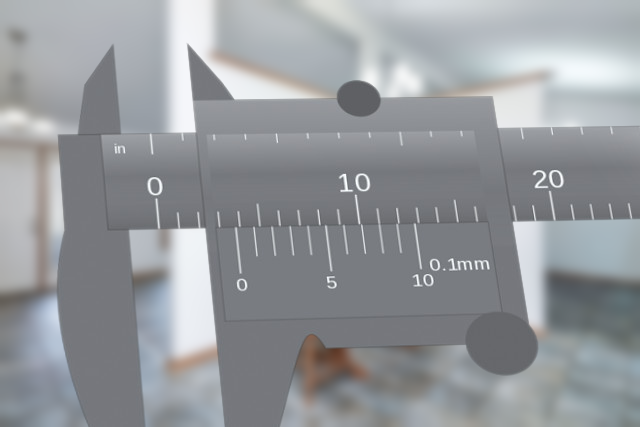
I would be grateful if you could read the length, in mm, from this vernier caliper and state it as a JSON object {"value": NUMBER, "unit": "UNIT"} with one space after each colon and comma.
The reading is {"value": 3.8, "unit": "mm"}
